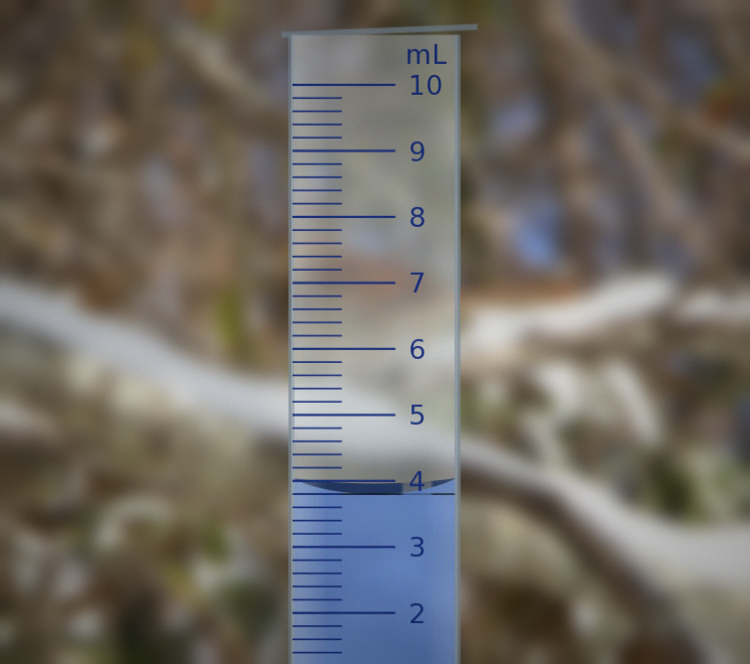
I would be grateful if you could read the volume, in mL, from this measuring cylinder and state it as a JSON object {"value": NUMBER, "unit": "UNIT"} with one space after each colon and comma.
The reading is {"value": 3.8, "unit": "mL"}
